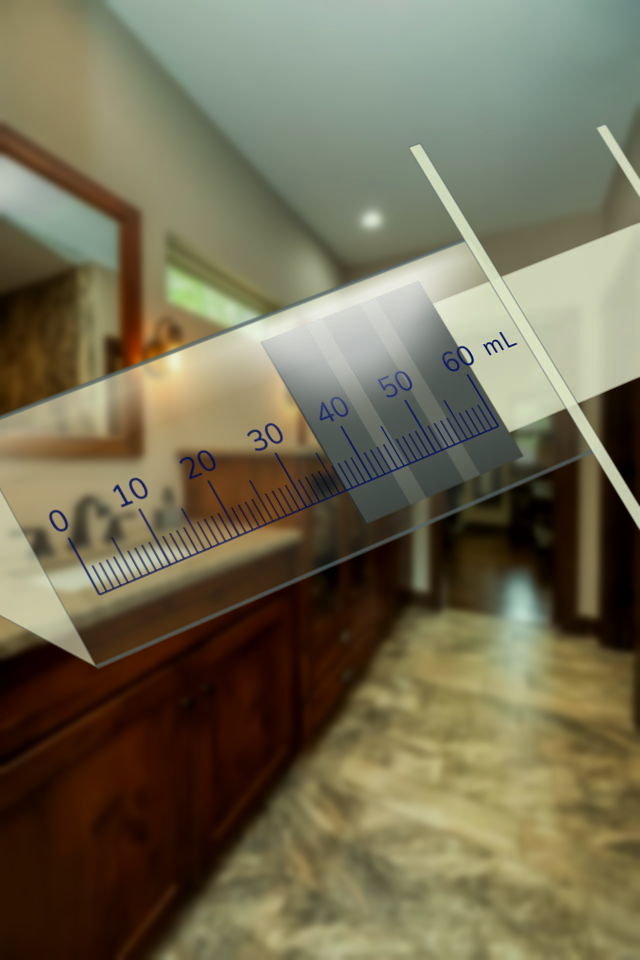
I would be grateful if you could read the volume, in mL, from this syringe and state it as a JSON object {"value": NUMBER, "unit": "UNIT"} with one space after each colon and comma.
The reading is {"value": 36, "unit": "mL"}
